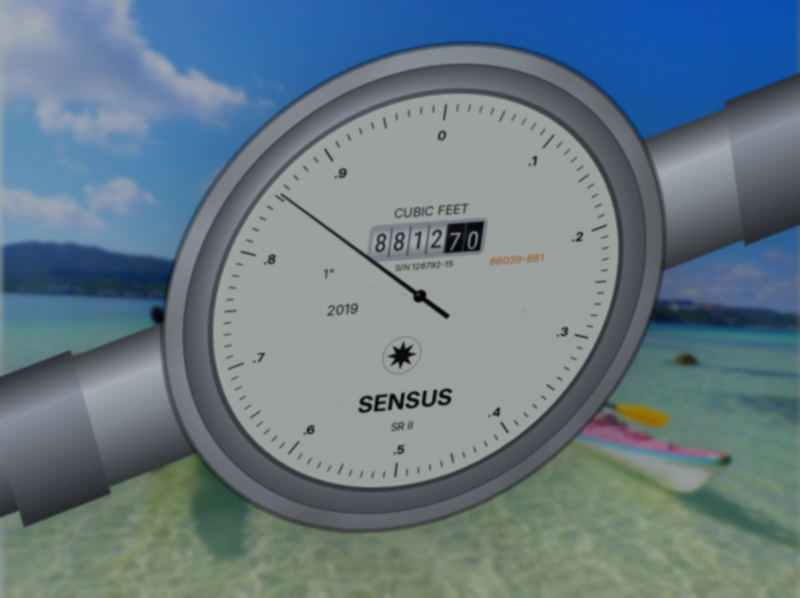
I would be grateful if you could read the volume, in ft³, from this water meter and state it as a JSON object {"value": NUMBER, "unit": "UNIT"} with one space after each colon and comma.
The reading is {"value": 881269.85, "unit": "ft³"}
